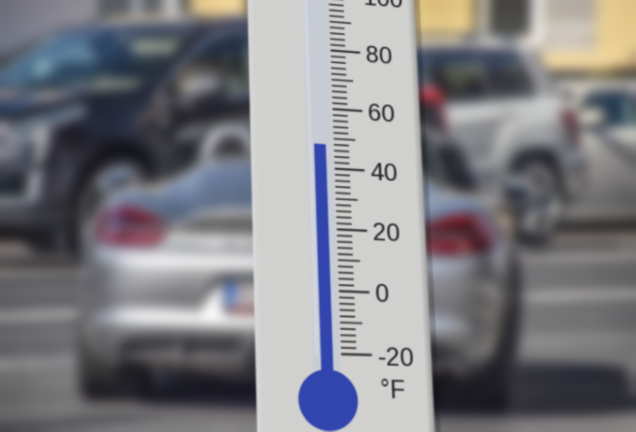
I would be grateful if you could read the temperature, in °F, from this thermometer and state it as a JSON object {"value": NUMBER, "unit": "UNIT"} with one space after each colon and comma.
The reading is {"value": 48, "unit": "°F"}
